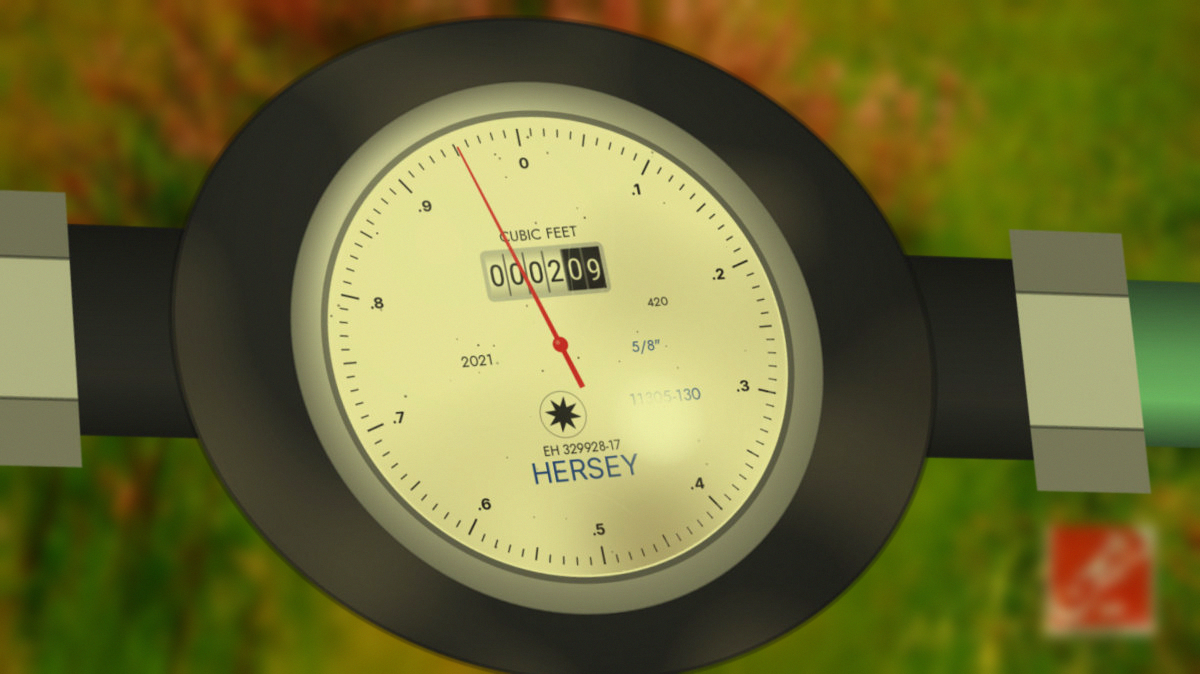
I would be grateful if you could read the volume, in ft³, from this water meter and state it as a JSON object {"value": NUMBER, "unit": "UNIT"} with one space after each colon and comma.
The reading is {"value": 208.95, "unit": "ft³"}
